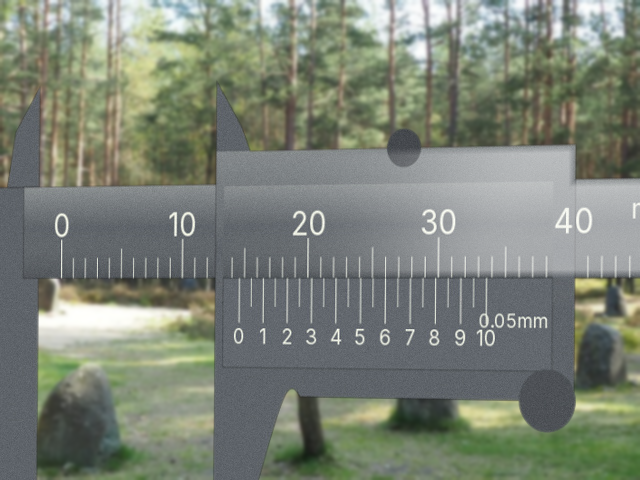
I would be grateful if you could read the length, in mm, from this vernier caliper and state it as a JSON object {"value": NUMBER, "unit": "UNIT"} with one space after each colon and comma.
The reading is {"value": 14.6, "unit": "mm"}
